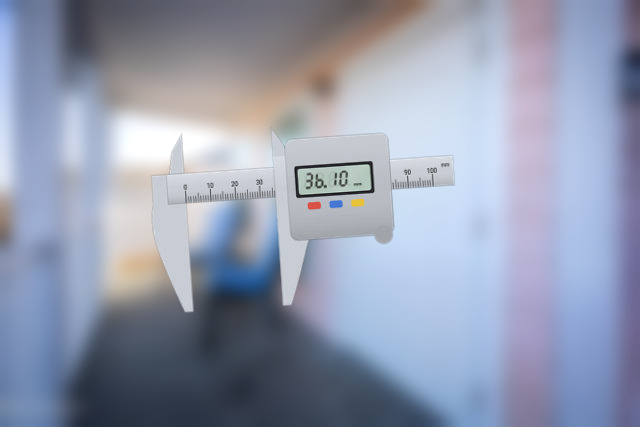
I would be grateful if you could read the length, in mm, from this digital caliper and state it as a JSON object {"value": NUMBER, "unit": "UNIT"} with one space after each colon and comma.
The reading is {"value": 36.10, "unit": "mm"}
